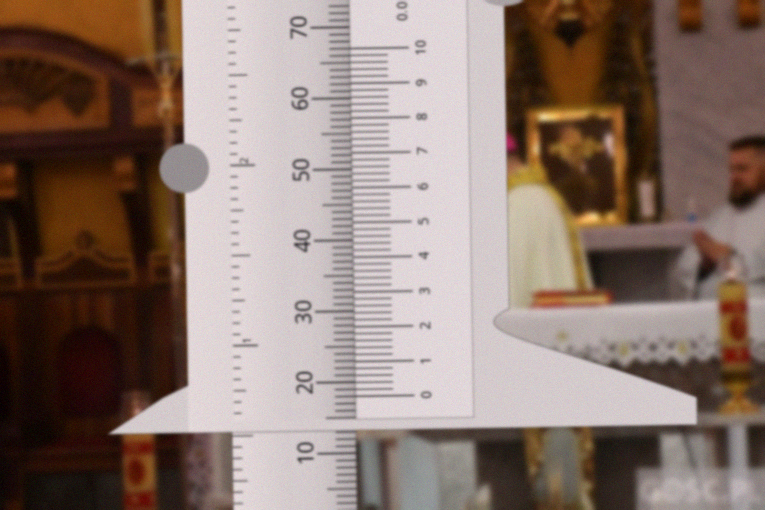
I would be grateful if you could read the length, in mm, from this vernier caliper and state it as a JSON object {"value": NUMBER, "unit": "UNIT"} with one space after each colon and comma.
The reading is {"value": 18.0, "unit": "mm"}
